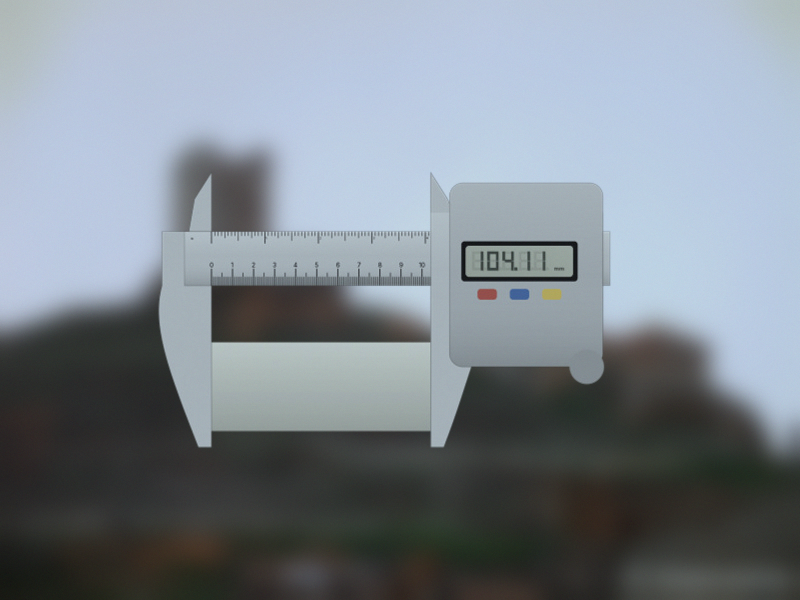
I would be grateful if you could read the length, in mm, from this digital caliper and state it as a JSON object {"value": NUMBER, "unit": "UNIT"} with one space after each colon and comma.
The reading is {"value": 104.11, "unit": "mm"}
